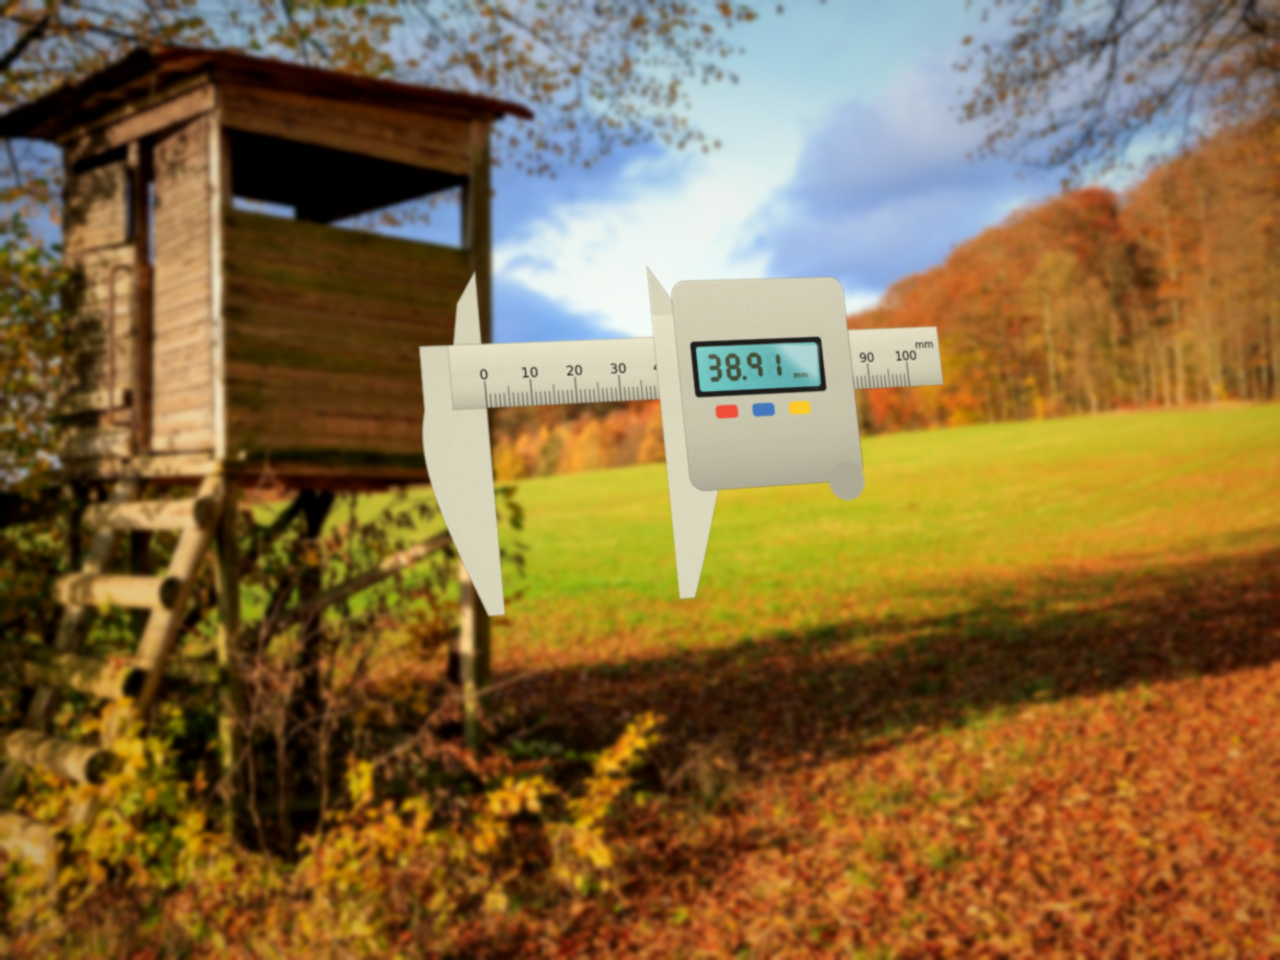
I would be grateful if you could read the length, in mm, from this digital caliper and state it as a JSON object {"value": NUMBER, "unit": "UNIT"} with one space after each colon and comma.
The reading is {"value": 38.91, "unit": "mm"}
